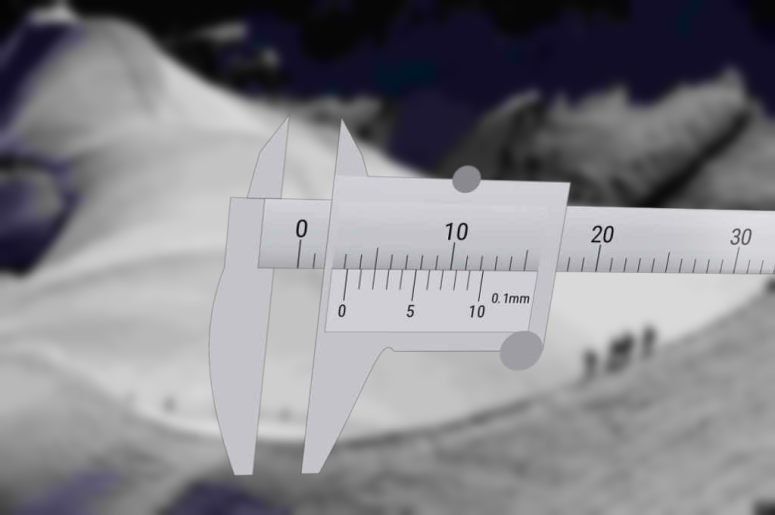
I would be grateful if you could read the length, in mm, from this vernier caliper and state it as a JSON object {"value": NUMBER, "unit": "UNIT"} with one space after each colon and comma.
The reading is {"value": 3.2, "unit": "mm"}
